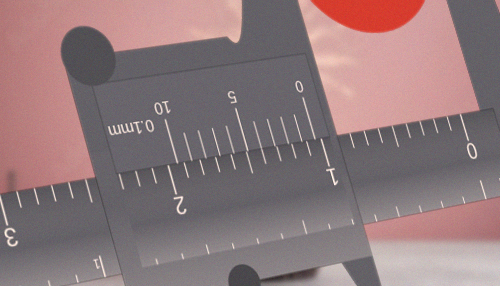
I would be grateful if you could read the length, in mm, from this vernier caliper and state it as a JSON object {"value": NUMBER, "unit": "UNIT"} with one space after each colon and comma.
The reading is {"value": 10.4, "unit": "mm"}
